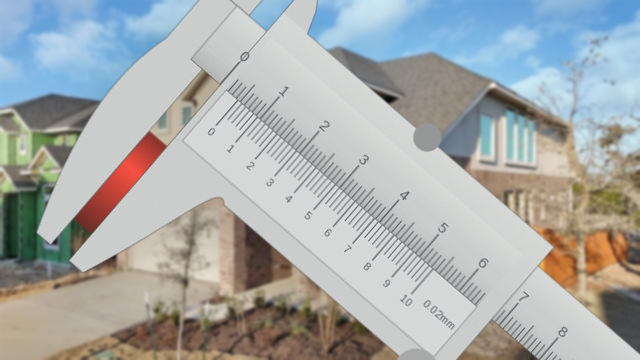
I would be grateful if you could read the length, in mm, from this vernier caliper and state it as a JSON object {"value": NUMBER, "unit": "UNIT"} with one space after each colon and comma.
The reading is {"value": 4.5, "unit": "mm"}
